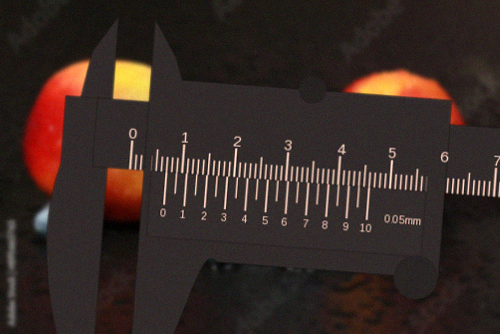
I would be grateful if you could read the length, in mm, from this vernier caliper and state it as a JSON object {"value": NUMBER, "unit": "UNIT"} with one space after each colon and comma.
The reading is {"value": 7.0, "unit": "mm"}
